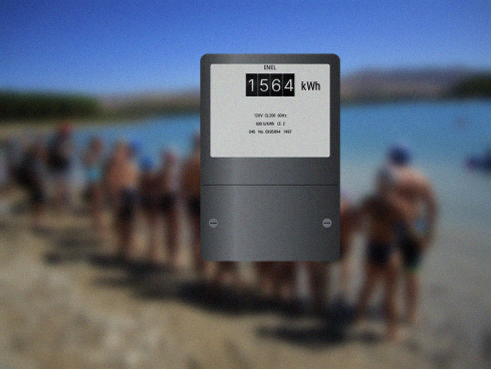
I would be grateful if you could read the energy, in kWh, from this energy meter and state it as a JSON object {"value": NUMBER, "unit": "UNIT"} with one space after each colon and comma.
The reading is {"value": 1564, "unit": "kWh"}
